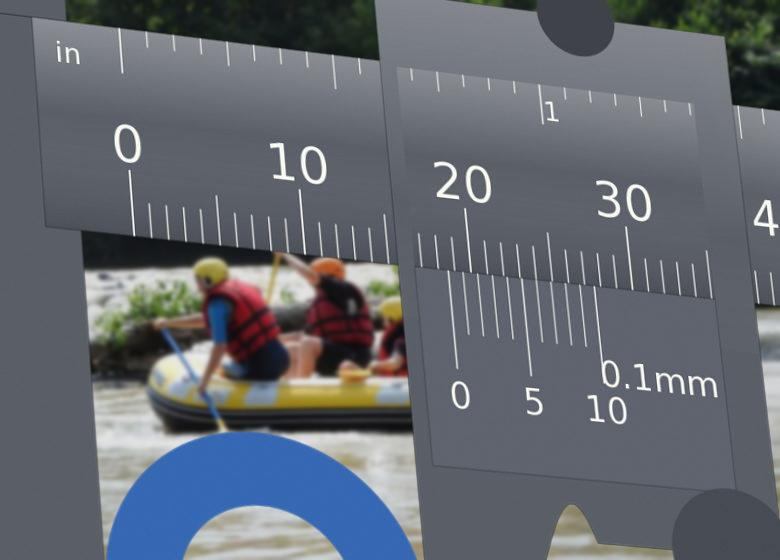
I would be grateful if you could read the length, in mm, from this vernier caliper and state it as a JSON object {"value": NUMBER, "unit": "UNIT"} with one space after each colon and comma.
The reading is {"value": 18.6, "unit": "mm"}
